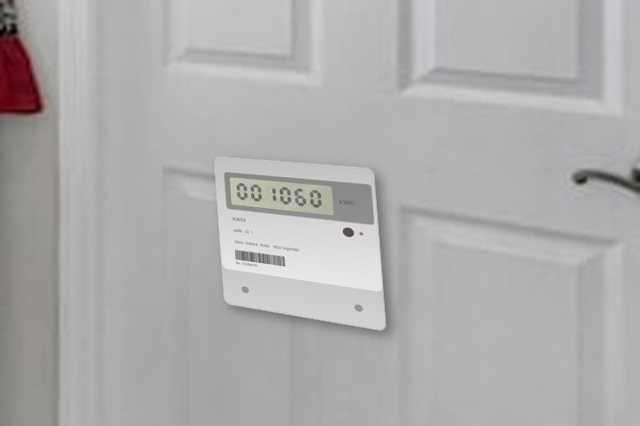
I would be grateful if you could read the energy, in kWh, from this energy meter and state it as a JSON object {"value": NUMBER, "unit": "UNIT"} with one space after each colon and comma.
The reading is {"value": 1060, "unit": "kWh"}
